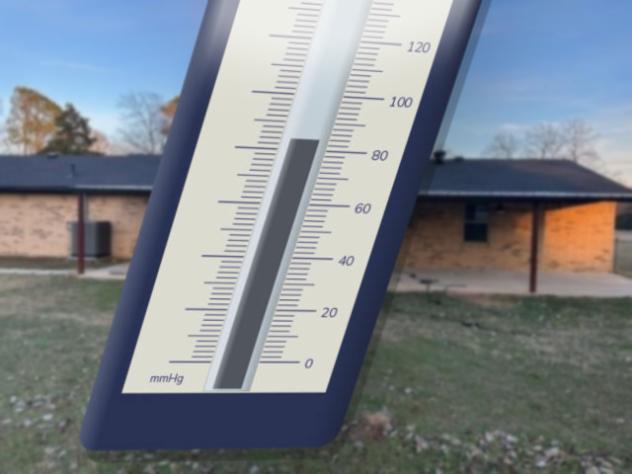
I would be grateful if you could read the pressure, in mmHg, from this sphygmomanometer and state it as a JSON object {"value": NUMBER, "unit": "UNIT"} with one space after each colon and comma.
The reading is {"value": 84, "unit": "mmHg"}
